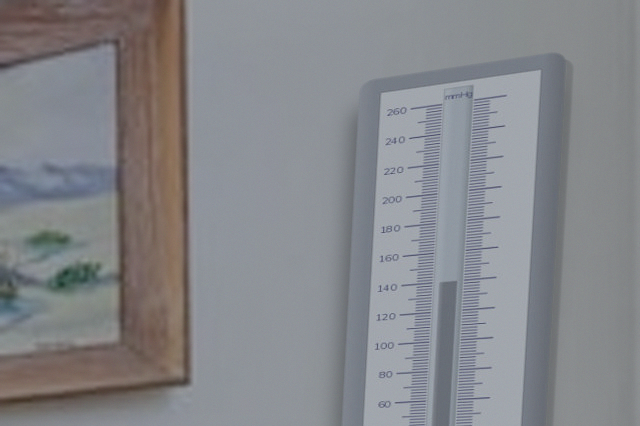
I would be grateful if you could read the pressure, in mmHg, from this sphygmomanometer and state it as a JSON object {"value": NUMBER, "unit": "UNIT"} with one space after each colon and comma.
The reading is {"value": 140, "unit": "mmHg"}
